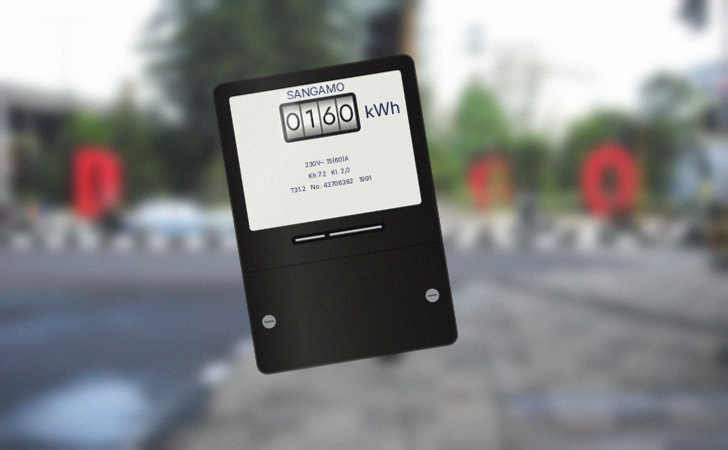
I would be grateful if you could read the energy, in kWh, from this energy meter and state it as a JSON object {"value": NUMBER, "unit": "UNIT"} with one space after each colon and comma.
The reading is {"value": 160, "unit": "kWh"}
